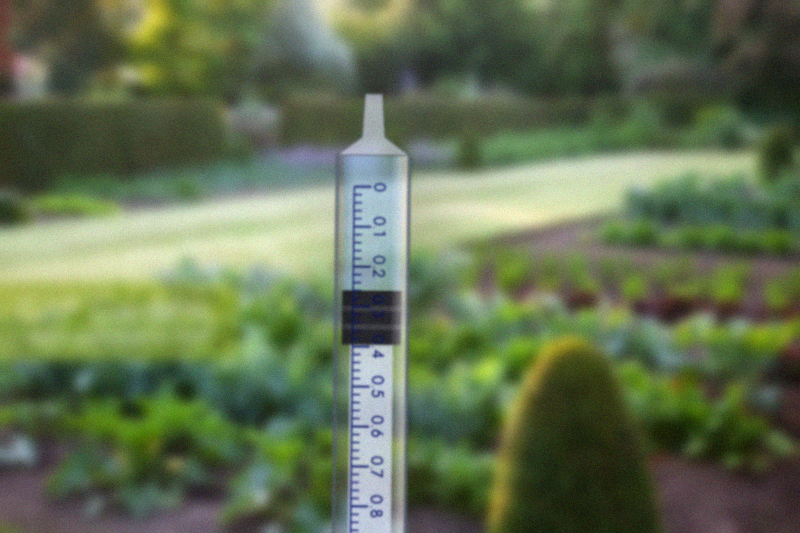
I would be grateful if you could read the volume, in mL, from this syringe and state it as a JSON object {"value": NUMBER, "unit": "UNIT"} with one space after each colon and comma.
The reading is {"value": 0.26, "unit": "mL"}
